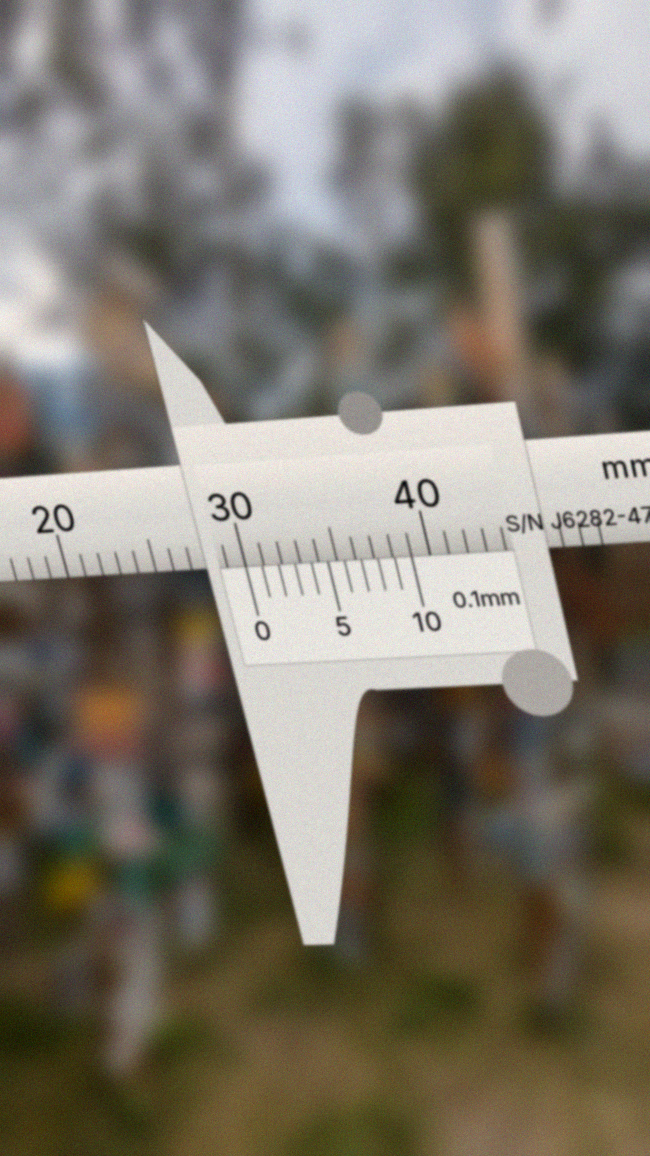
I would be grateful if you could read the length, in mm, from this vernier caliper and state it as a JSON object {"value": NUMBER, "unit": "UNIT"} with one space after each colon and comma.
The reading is {"value": 30.0, "unit": "mm"}
